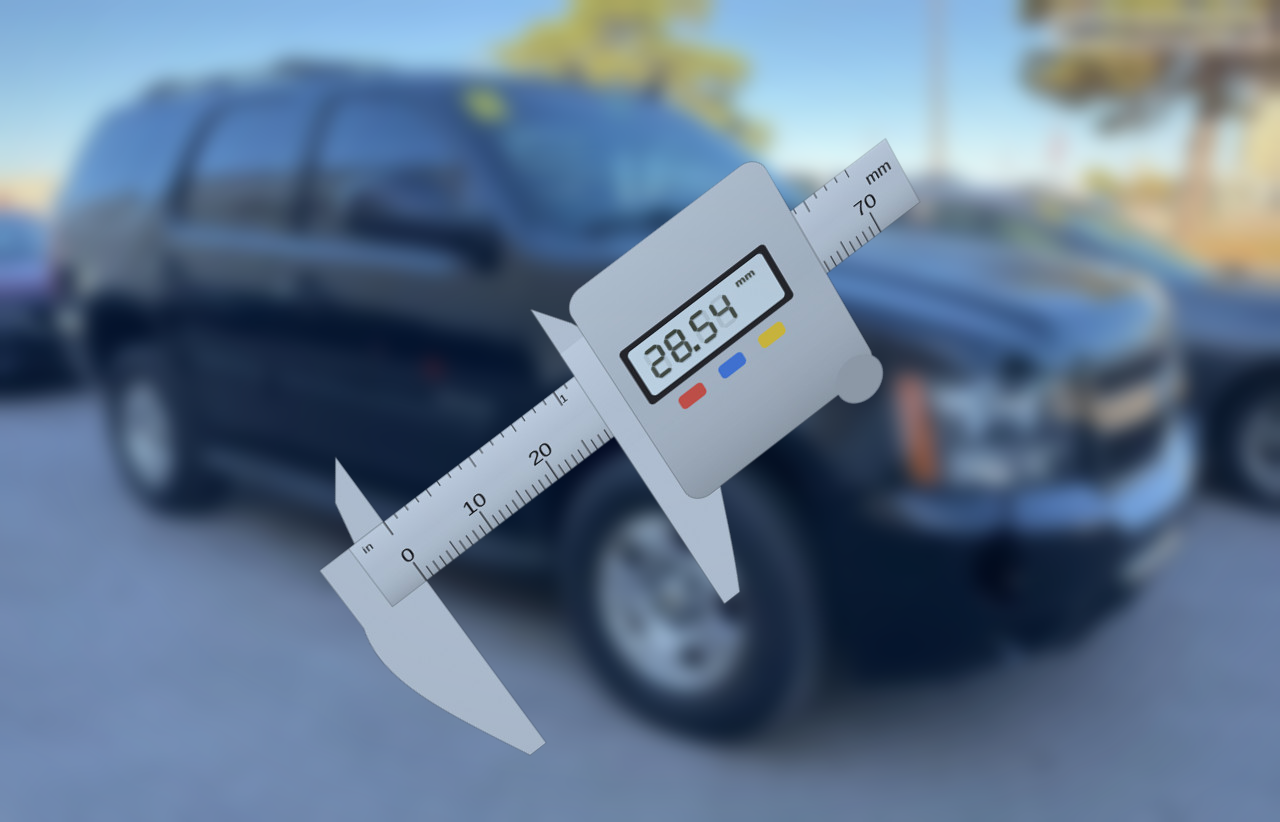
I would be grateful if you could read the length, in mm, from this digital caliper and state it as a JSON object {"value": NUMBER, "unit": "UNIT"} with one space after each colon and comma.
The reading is {"value": 28.54, "unit": "mm"}
